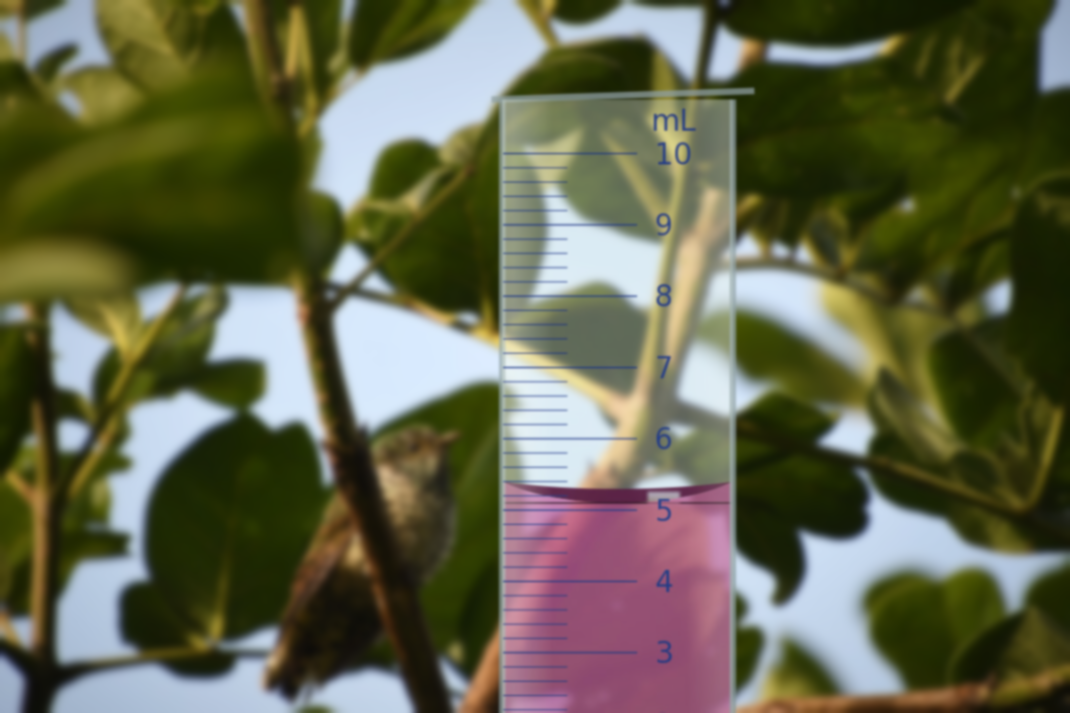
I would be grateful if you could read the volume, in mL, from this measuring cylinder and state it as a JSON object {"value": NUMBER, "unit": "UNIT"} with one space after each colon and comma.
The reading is {"value": 5.1, "unit": "mL"}
